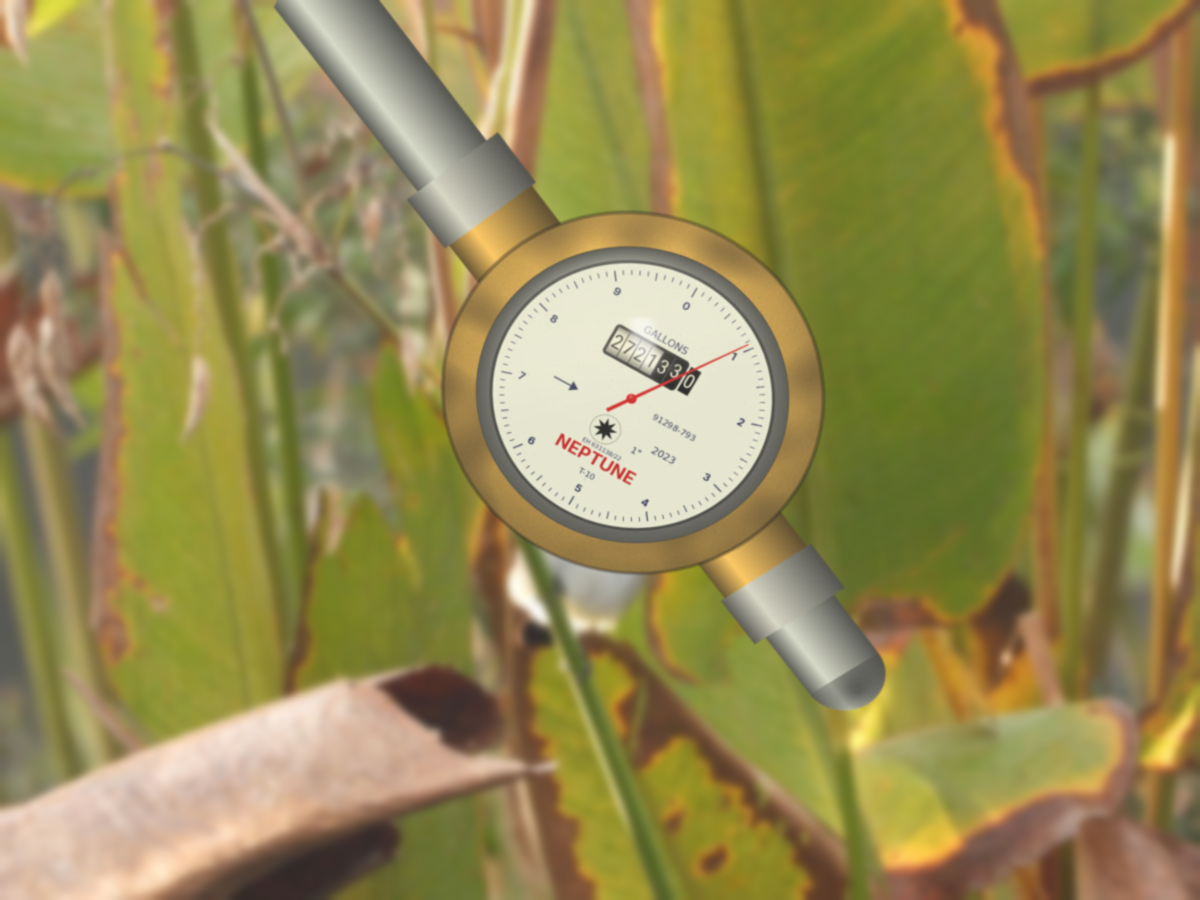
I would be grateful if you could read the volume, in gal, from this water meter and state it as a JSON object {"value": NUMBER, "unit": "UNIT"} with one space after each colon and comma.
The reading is {"value": 2721330.9, "unit": "gal"}
